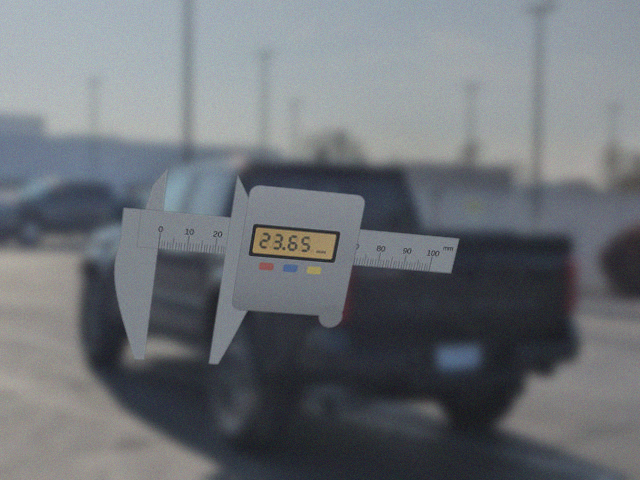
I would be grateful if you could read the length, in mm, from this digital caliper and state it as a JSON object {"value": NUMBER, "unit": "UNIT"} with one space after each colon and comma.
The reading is {"value": 23.65, "unit": "mm"}
